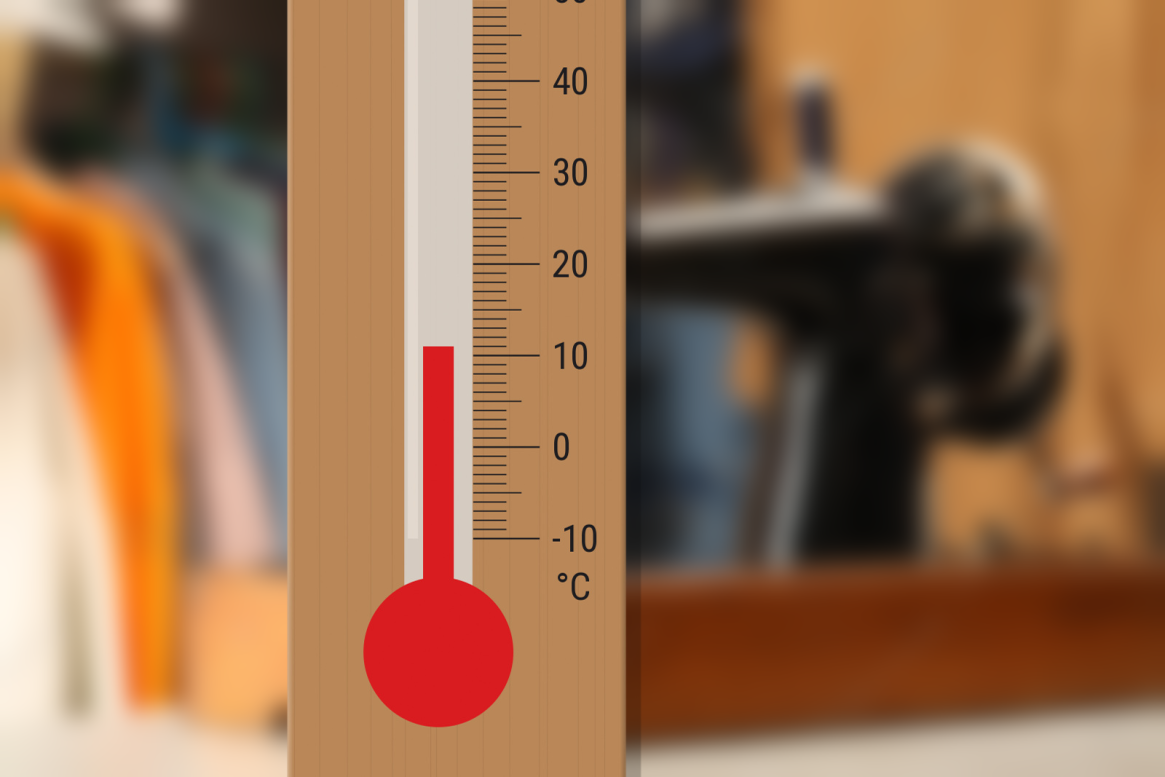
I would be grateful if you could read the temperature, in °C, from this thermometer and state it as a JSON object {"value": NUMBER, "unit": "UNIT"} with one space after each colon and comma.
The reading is {"value": 11, "unit": "°C"}
